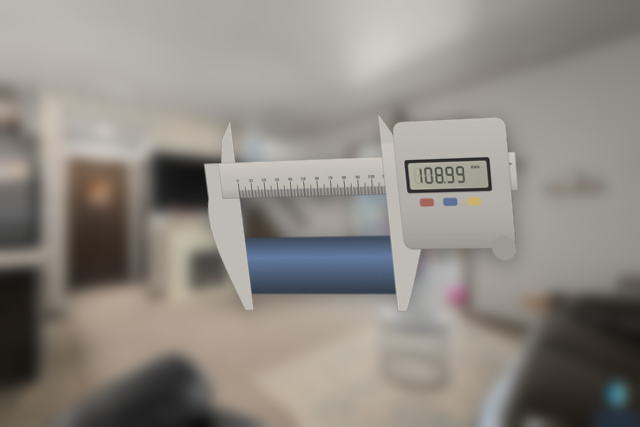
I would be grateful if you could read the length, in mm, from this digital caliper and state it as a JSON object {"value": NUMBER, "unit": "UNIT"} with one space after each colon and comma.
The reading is {"value": 108.99, "unit": "mm"}
